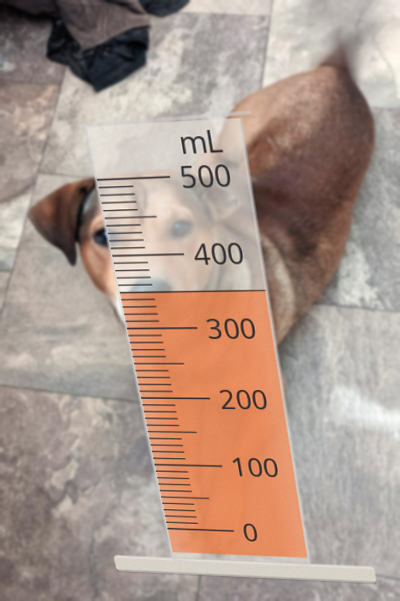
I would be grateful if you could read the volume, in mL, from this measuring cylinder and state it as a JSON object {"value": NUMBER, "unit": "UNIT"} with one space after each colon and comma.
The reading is {"value": 350, "unit": "mL"}
